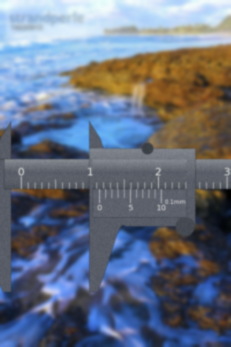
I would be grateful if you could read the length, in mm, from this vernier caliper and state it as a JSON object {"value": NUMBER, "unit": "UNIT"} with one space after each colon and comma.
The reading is {"value": 11.4, "unit": "mm"}
